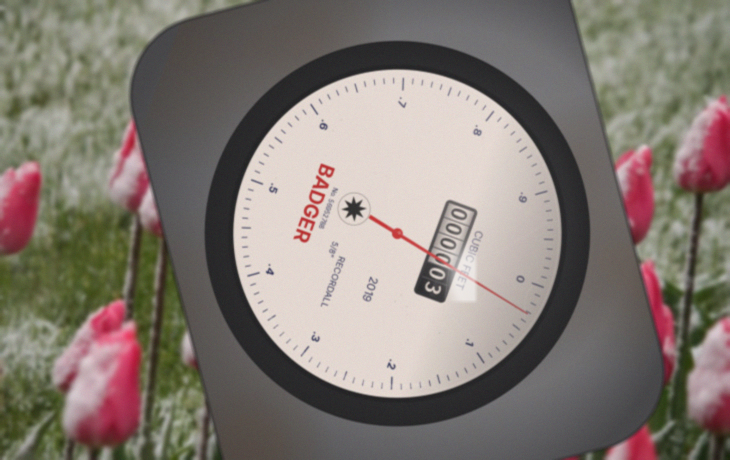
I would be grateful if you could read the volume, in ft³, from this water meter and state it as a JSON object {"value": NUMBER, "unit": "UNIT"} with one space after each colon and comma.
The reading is {"value": 3.03, "unit": "ft³"}
